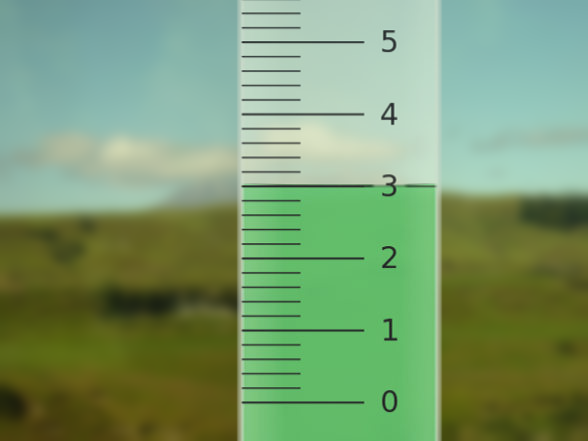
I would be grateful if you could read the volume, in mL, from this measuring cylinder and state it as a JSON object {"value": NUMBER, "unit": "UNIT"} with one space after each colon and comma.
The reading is {"value": 3, "unit": "mL"}
